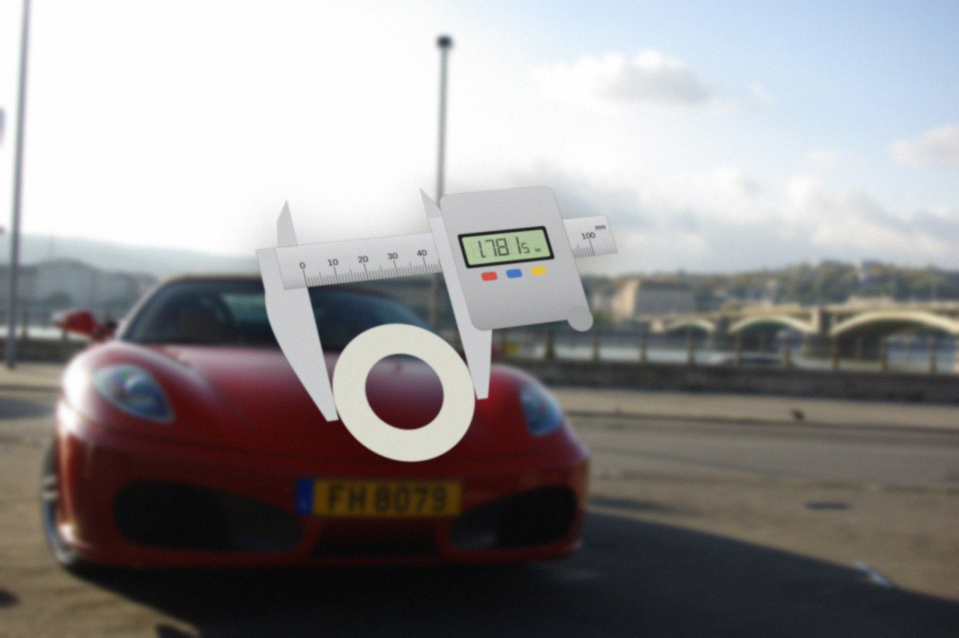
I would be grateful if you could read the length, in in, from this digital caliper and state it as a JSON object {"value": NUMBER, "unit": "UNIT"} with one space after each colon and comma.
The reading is {"value": 1.7815, "unit": "in"}
